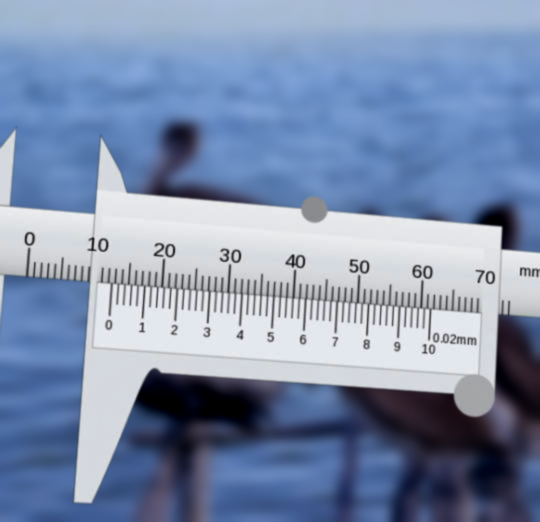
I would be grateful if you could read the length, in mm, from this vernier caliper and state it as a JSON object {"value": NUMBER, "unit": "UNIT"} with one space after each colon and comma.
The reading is {"value": 12.5, "unit": "mm"}
